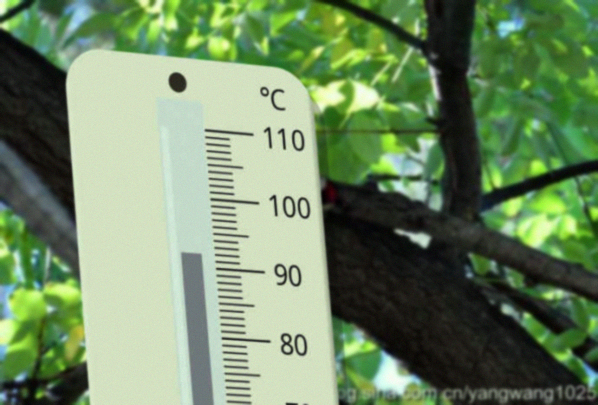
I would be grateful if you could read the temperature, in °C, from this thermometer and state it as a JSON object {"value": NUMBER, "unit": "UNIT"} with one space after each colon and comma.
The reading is {"value": 92, "unit": "°C"}
